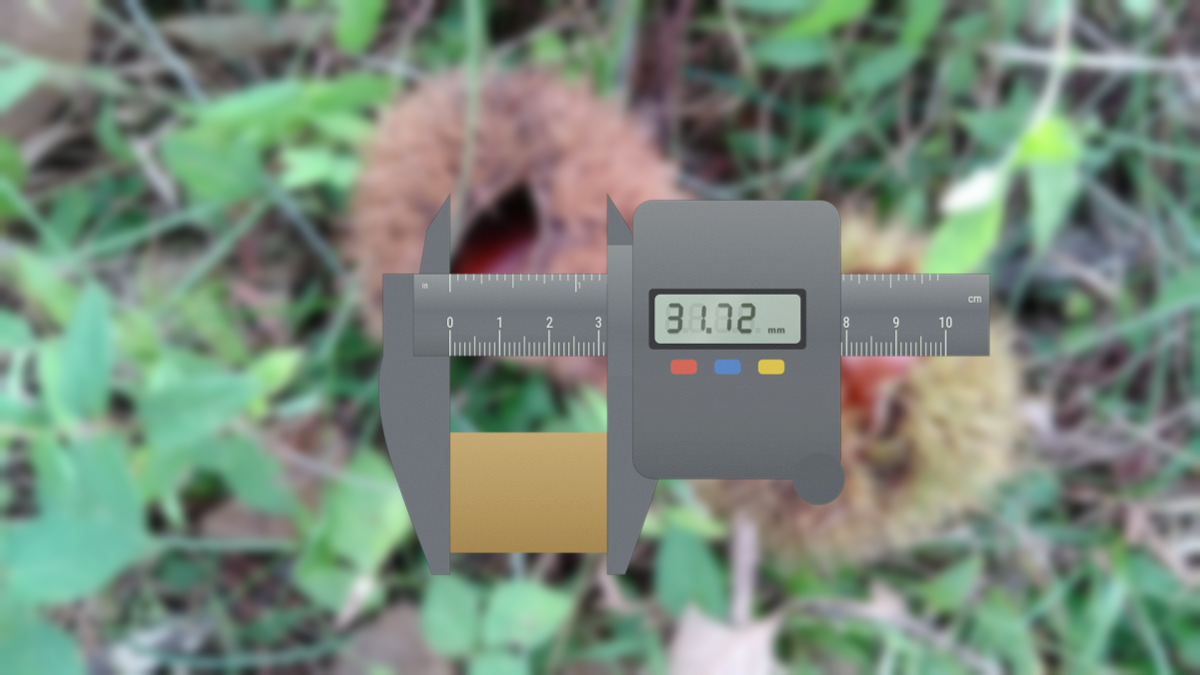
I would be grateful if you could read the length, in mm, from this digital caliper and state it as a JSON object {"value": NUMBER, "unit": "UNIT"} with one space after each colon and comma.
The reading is {"value": 31.72, "unit": "mm"}
